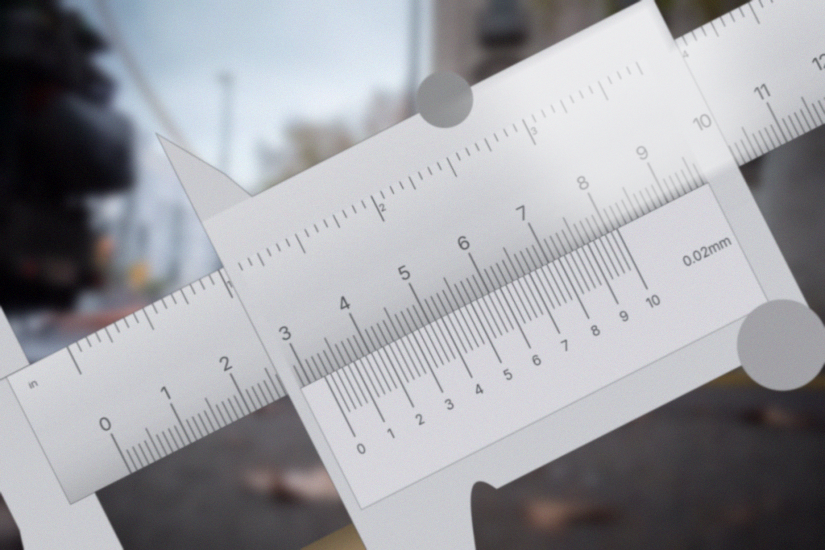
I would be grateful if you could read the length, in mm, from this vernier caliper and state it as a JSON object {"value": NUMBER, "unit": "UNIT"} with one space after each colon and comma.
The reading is {"value": 32.4, "unit": "mm"}
